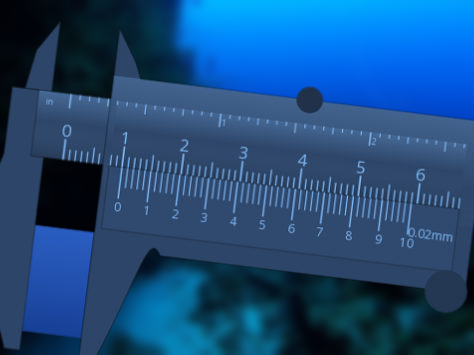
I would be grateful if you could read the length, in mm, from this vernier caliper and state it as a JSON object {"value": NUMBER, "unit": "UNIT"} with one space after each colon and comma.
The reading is {"value": 10.0, "unit": "mm"}
